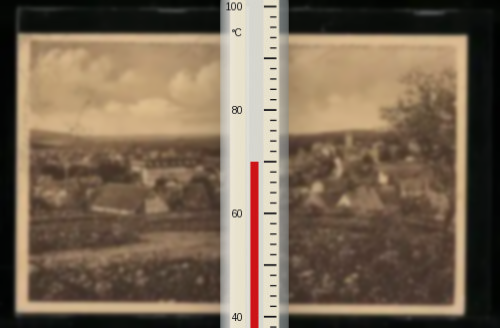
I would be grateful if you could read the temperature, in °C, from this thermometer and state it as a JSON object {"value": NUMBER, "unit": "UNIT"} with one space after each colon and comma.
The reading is {"value": 70, "unit": "°C"}
